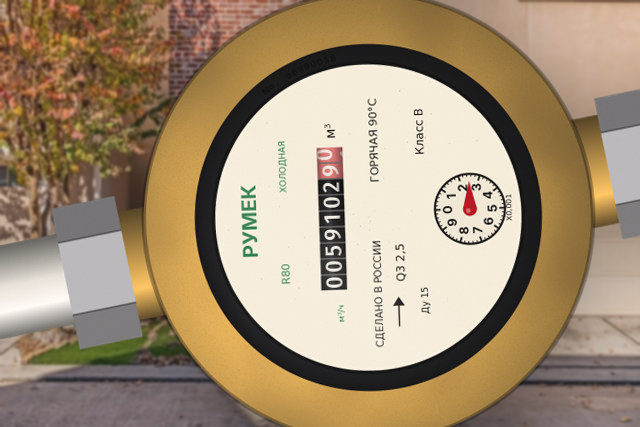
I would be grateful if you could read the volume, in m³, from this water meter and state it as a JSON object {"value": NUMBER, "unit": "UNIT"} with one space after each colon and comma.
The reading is {"value": 59102.902, "unit": "m³"}
